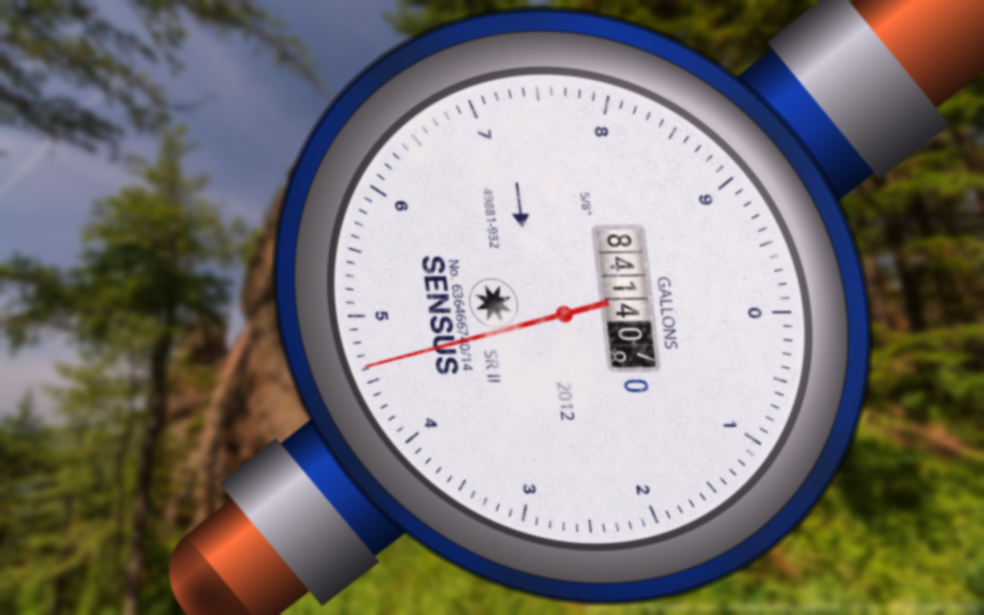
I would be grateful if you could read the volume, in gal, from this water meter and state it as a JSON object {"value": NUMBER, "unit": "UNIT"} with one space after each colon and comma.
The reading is {"value": 8414074.6, "unit": "gal"}
